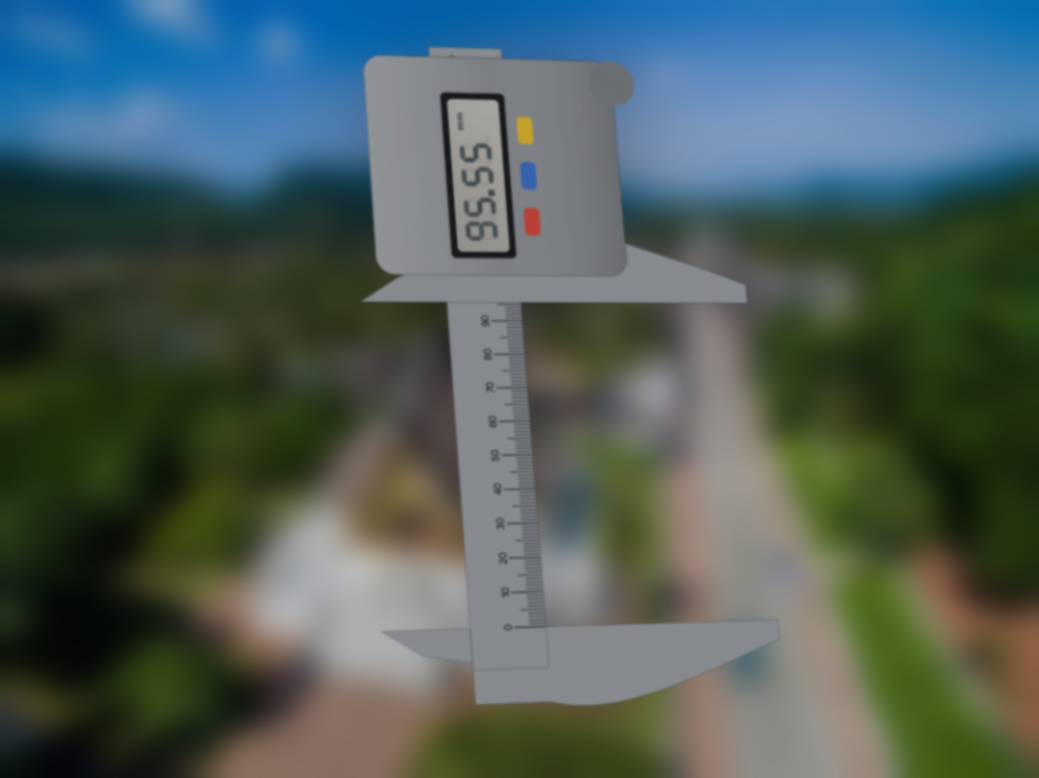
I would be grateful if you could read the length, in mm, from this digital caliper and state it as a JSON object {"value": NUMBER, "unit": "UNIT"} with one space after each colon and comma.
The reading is {"value": 95.55, "unit": "mm"}
